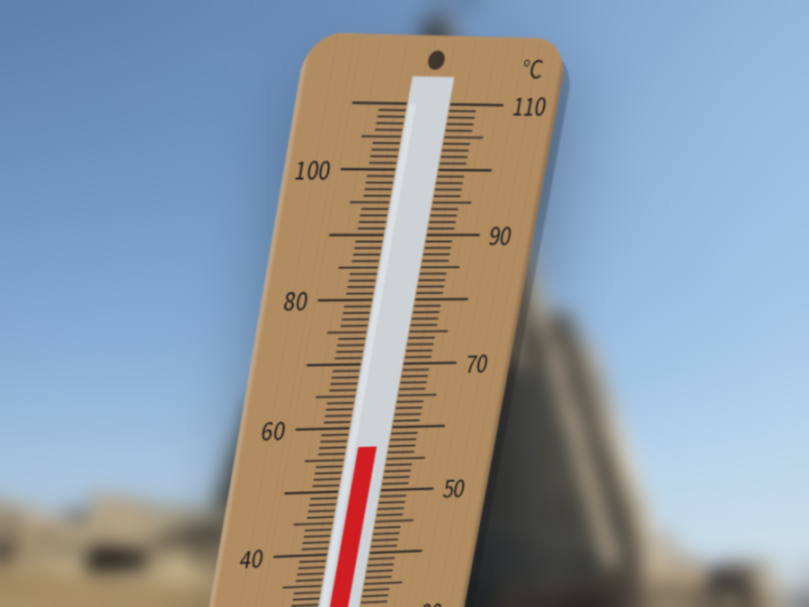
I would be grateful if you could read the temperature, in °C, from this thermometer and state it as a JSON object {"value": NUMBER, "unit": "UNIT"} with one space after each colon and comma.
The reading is {"value": 57, "unit": "°C"}
